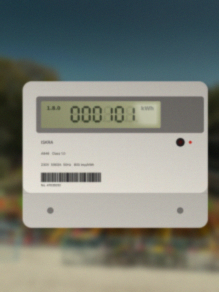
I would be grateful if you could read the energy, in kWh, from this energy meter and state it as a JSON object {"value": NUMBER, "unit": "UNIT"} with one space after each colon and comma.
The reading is {"value": 101, "unit": "kWh"}
